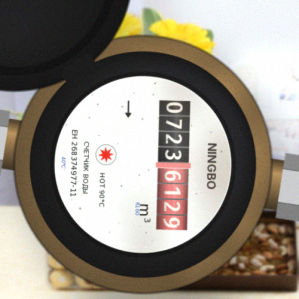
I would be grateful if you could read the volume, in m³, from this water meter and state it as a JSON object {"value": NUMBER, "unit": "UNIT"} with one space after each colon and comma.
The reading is {"value": 723.6129, "unit": "m³"}
